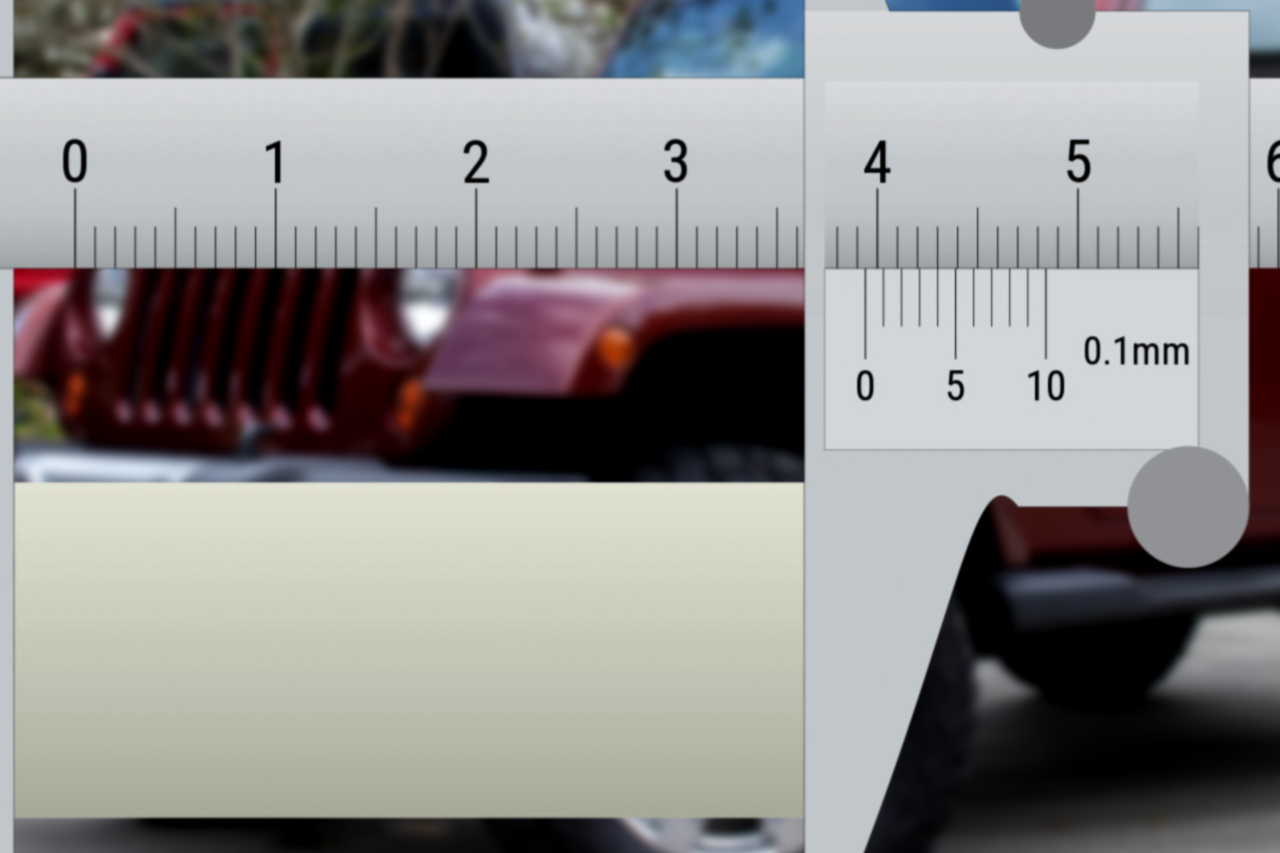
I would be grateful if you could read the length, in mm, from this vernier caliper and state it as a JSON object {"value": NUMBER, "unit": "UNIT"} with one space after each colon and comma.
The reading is {"value": 39.4, "unit": "mm"}
